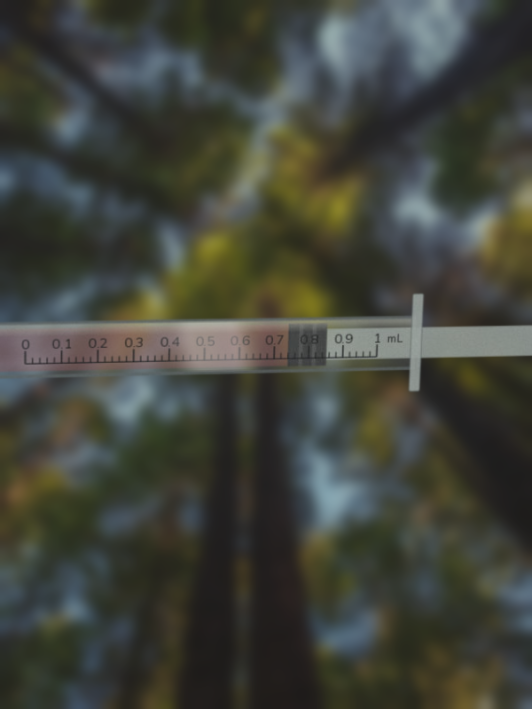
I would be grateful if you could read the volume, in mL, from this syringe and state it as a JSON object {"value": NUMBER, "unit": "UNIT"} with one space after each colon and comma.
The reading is {"value": 0.74, "unit": "mL"}
